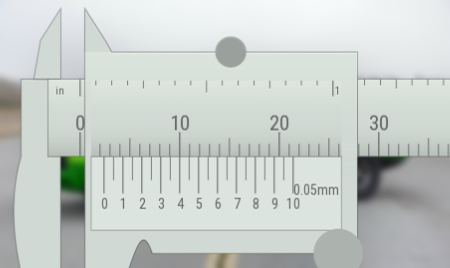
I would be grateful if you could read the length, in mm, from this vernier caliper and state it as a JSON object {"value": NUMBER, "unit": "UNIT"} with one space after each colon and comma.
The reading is {"value": 2.4, "unit": "mm"}
